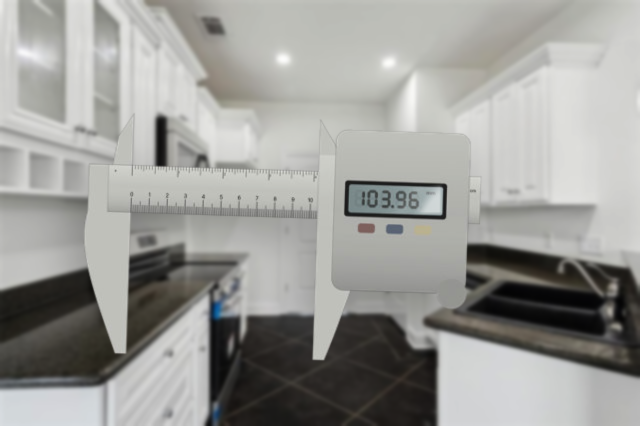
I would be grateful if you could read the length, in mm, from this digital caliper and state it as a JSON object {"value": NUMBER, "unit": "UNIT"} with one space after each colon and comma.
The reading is {"value": 103.96, "unit": "mm"}
